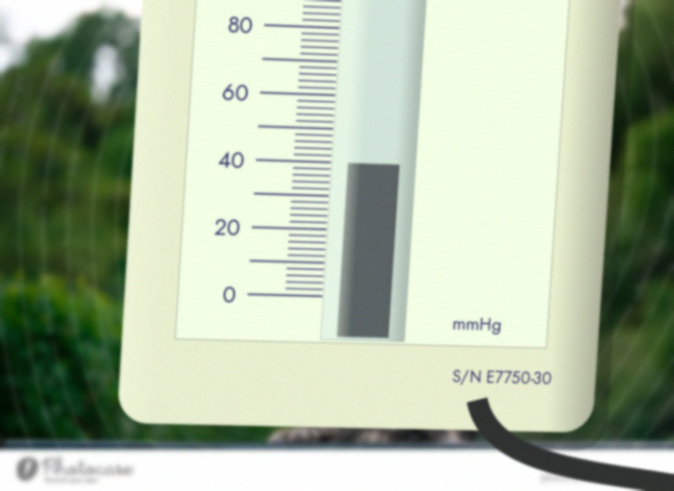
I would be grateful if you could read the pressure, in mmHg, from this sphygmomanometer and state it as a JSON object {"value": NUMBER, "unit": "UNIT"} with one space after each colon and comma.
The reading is {"value": 40, "unit": "mmHg"}
